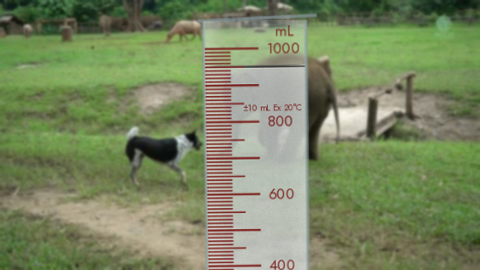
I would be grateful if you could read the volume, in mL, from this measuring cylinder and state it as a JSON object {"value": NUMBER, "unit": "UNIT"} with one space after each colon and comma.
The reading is {"value": 950, "unit": "mL"}
